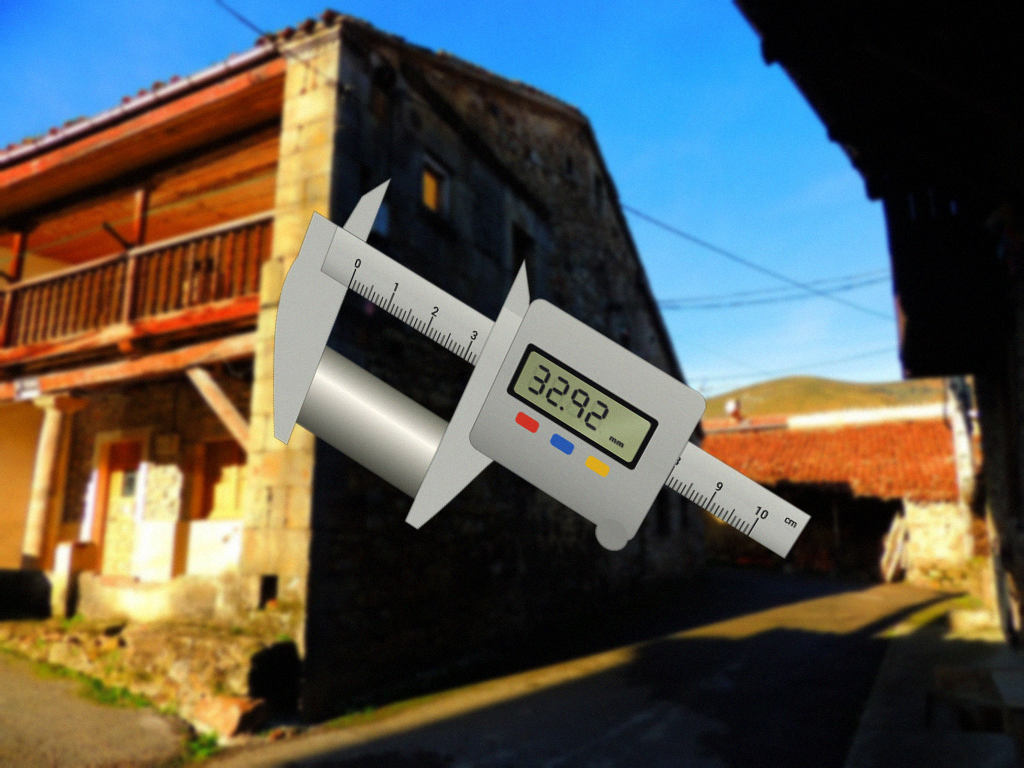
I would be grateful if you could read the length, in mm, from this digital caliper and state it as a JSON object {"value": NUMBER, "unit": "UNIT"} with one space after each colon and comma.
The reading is {"value": 32.92, "unit": "mm"}
